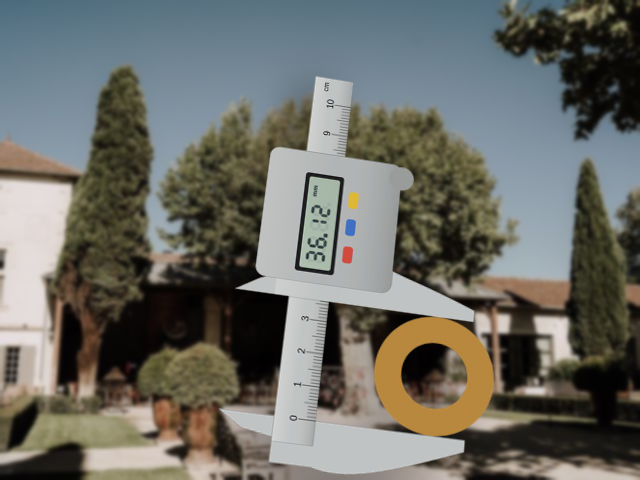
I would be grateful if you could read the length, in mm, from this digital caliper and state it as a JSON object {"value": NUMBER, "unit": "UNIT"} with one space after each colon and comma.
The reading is {"value": 36.12, "unit": "mm"}
